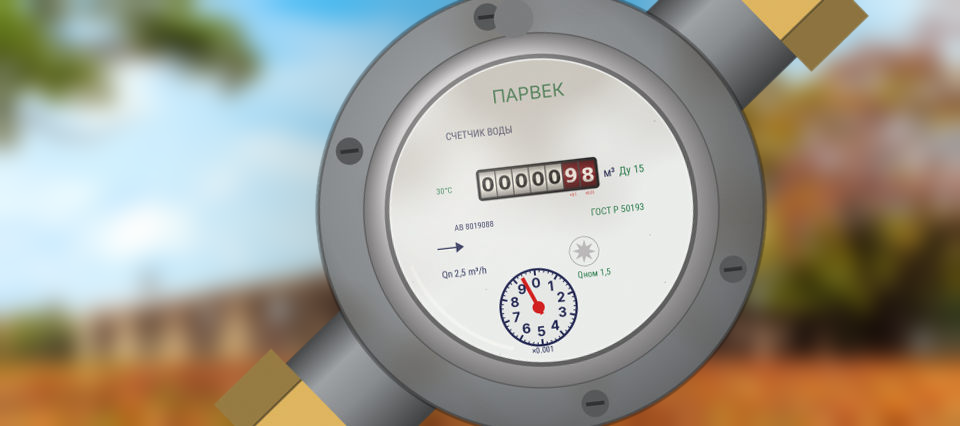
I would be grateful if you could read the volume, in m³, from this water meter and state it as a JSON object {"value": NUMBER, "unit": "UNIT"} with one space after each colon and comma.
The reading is {"value": 0.979, "unit": "m³"}
